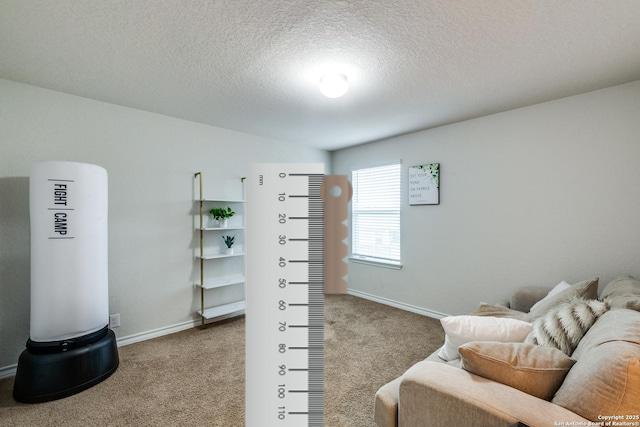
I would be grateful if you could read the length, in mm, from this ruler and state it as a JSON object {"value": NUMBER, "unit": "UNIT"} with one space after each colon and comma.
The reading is {"value": 55, "unit": "mm"}
